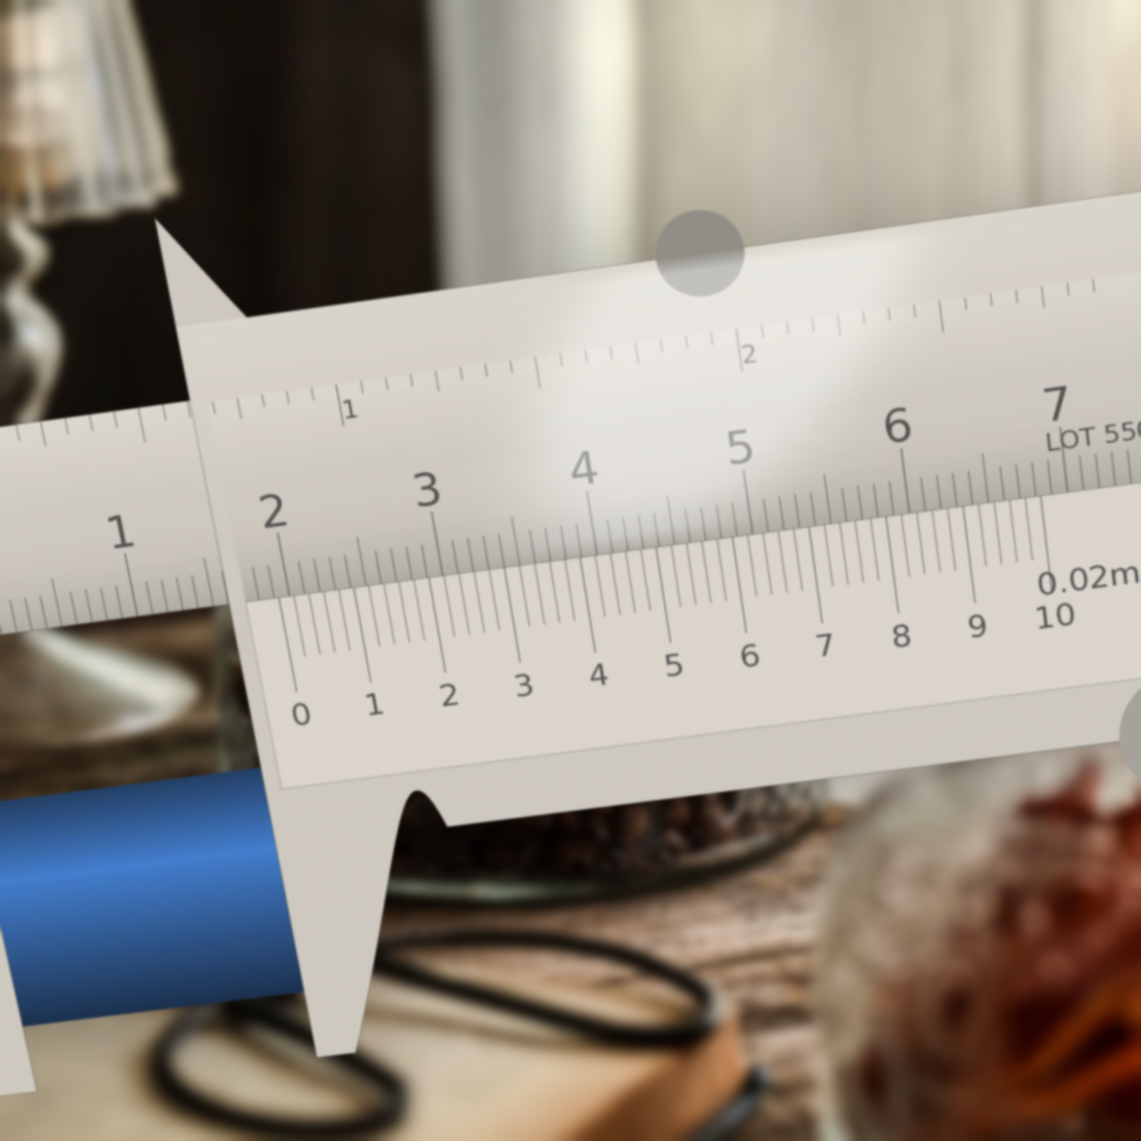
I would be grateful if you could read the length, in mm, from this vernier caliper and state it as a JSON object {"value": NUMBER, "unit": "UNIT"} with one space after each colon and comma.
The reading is {"value": 19.3, "unit": "mm"}
